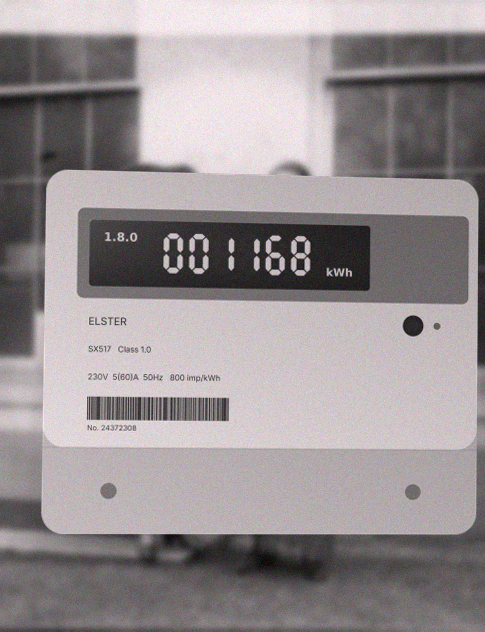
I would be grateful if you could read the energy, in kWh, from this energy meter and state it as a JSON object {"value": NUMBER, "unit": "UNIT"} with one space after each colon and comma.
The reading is {"value": 1168, "unit": "kWh"}
